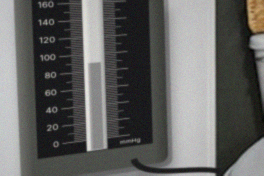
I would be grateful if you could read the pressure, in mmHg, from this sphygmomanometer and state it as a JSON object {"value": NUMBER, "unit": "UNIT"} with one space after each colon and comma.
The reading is {"value": 90, "unit": "mmHg"}
